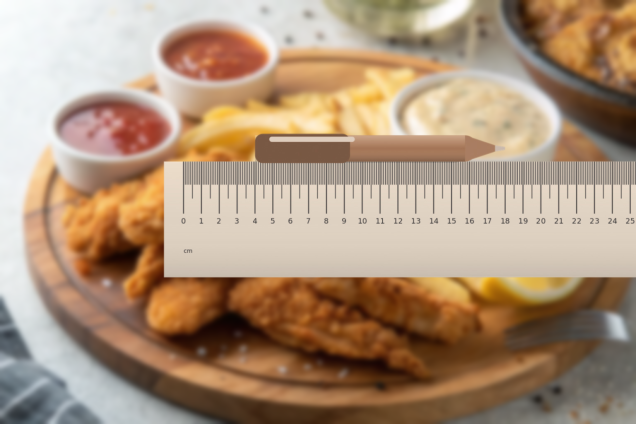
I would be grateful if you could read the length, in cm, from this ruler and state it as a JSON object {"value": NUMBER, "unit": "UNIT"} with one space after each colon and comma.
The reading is {"value": 14, "unit": "cm"}
